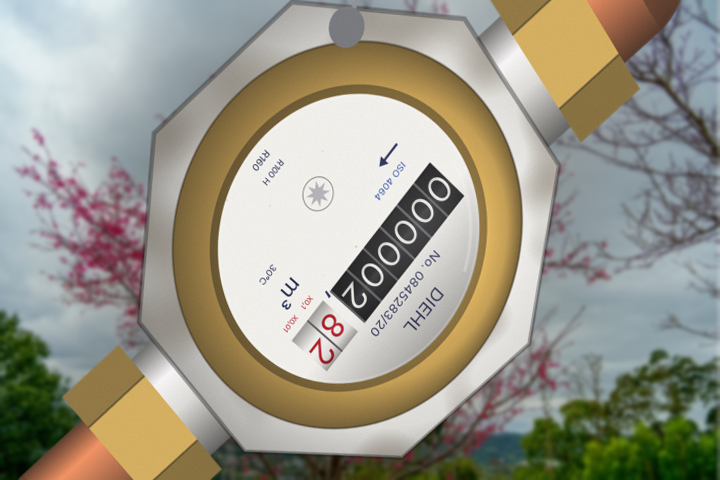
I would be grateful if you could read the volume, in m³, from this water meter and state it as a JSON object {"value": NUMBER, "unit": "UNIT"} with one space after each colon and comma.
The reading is {"value": 2.82, "unit": "m³"}
